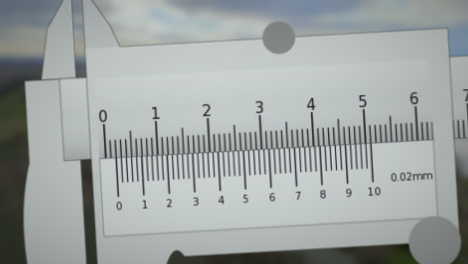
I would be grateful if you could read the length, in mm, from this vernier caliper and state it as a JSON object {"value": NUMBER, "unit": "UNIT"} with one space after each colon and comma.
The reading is {"value": 2.0, "unit": "mm"}
